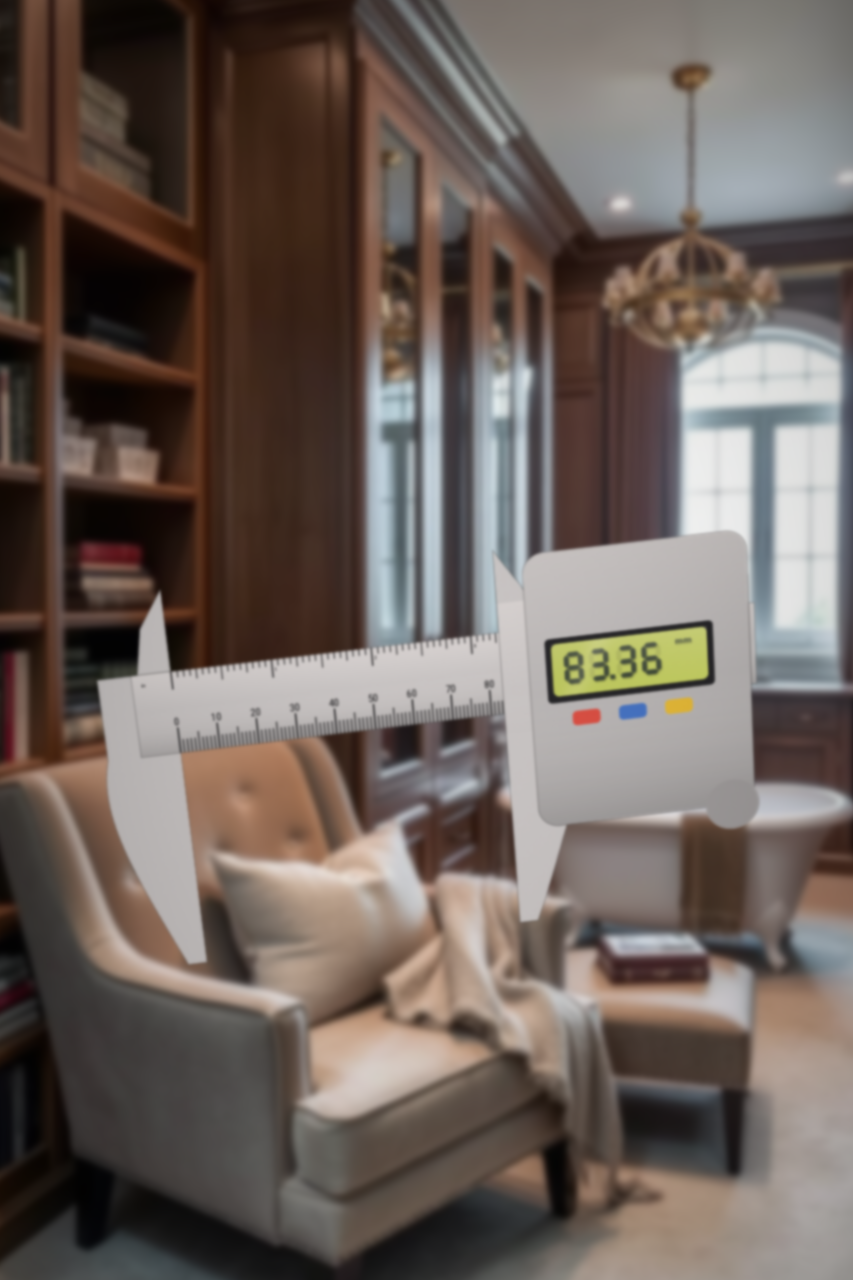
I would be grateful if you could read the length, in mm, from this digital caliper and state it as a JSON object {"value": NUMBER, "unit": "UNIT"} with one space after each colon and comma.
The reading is {"value": 83.36, "unit": "mm"}
